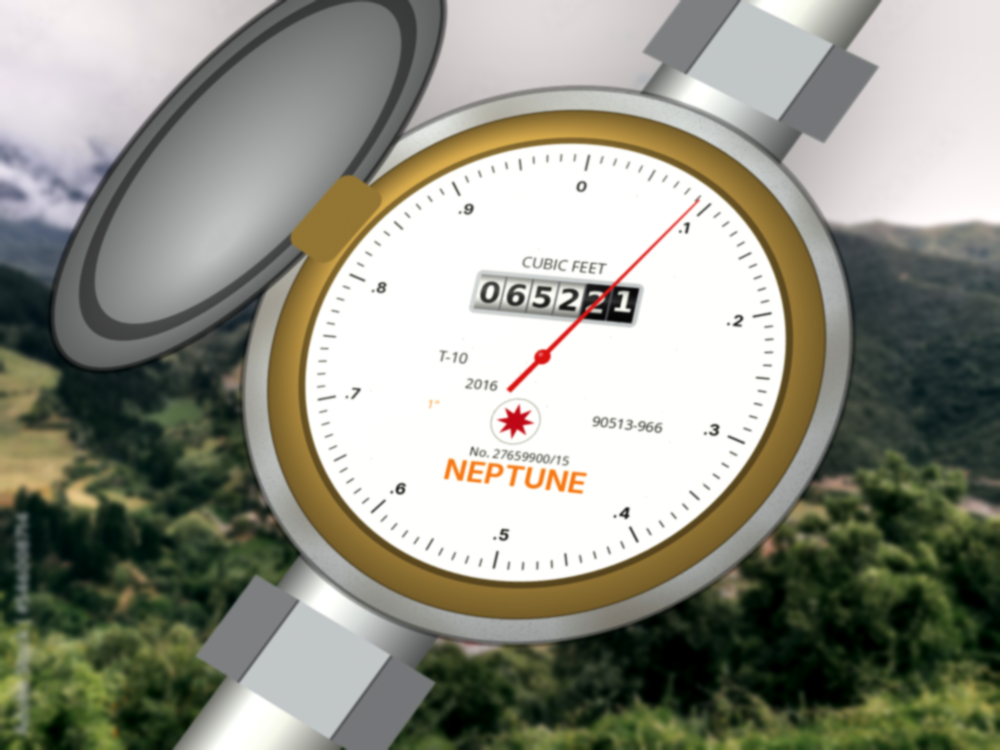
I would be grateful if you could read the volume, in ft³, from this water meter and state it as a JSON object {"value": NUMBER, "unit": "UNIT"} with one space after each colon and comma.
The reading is {"value": 65221.09, "unit": "ft³"}
